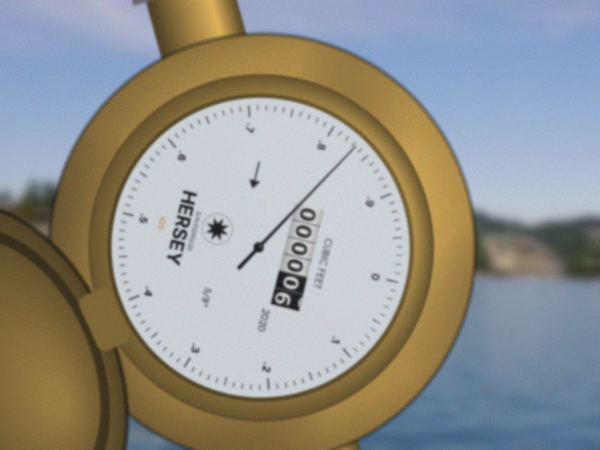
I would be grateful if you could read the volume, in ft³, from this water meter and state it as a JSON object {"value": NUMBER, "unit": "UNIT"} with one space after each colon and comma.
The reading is {"value": 5.83, "unit": "ft³"}
